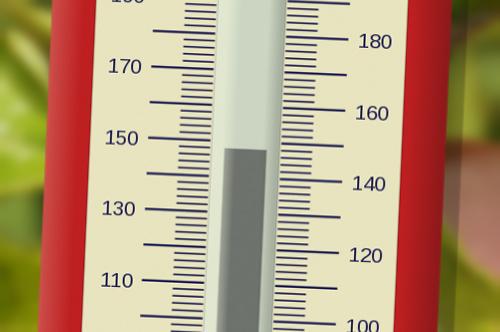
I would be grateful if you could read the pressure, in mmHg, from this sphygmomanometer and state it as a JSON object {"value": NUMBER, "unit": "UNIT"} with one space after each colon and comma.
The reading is {"value": 148, "unit": "mmHg"}
